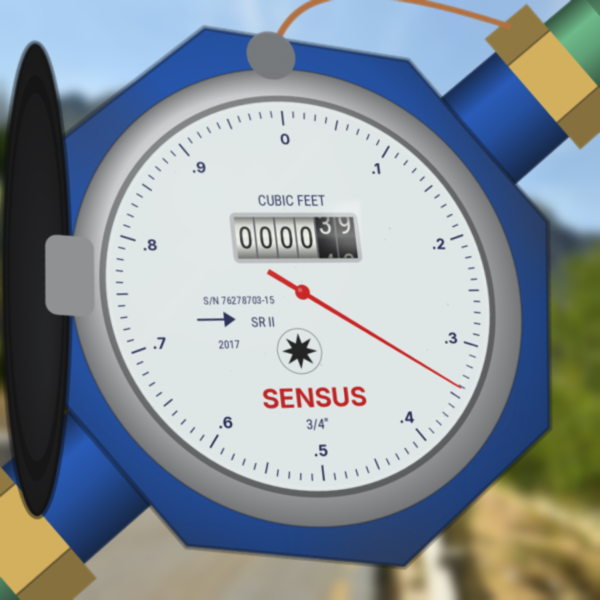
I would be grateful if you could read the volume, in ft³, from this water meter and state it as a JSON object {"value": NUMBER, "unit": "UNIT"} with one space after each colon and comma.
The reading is {"value": 39.34, "unit": "ft³"}
